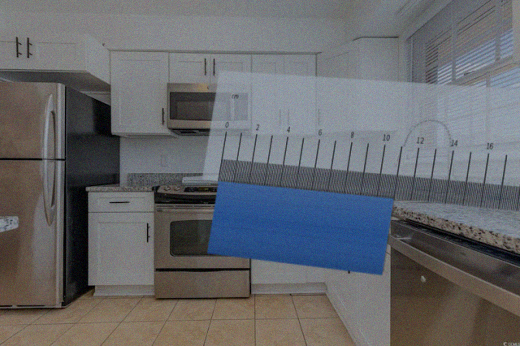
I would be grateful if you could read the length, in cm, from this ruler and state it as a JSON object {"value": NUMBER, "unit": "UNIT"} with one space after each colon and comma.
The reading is {"value": 11, "unit": "cm"}
